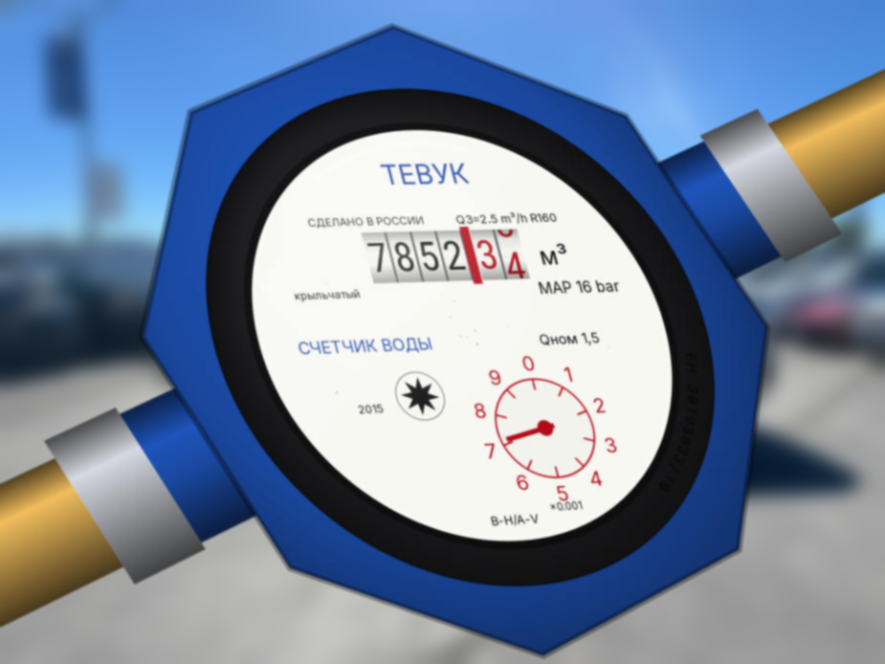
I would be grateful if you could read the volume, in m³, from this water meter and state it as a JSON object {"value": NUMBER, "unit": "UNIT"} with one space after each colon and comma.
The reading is {"value": 7852.337, "unit": "m³"}
